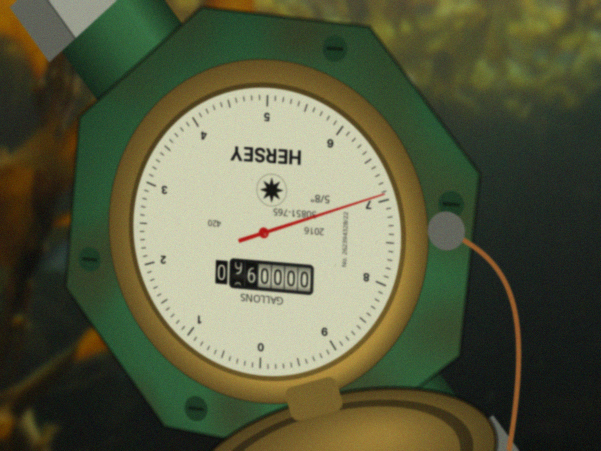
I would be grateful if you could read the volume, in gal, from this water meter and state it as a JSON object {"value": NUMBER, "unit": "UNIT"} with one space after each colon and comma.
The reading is {"value": 956.9, "unit": "gal"}
